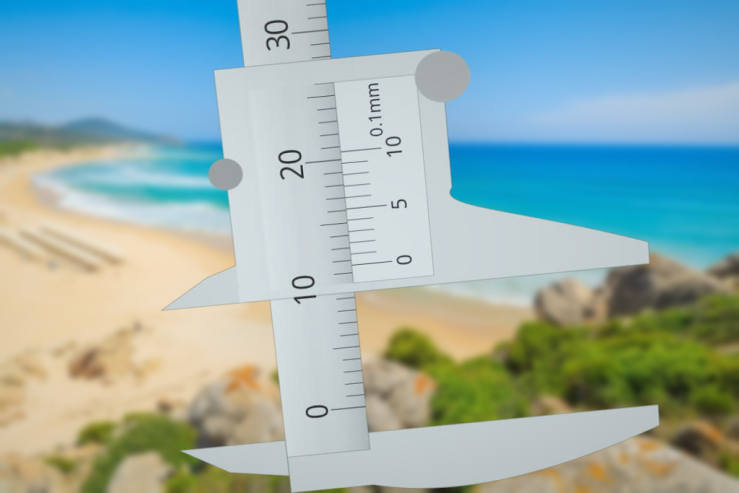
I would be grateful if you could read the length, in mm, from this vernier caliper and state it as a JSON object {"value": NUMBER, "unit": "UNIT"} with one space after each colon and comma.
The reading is {"value": 11.6, "unit": "mm"}
